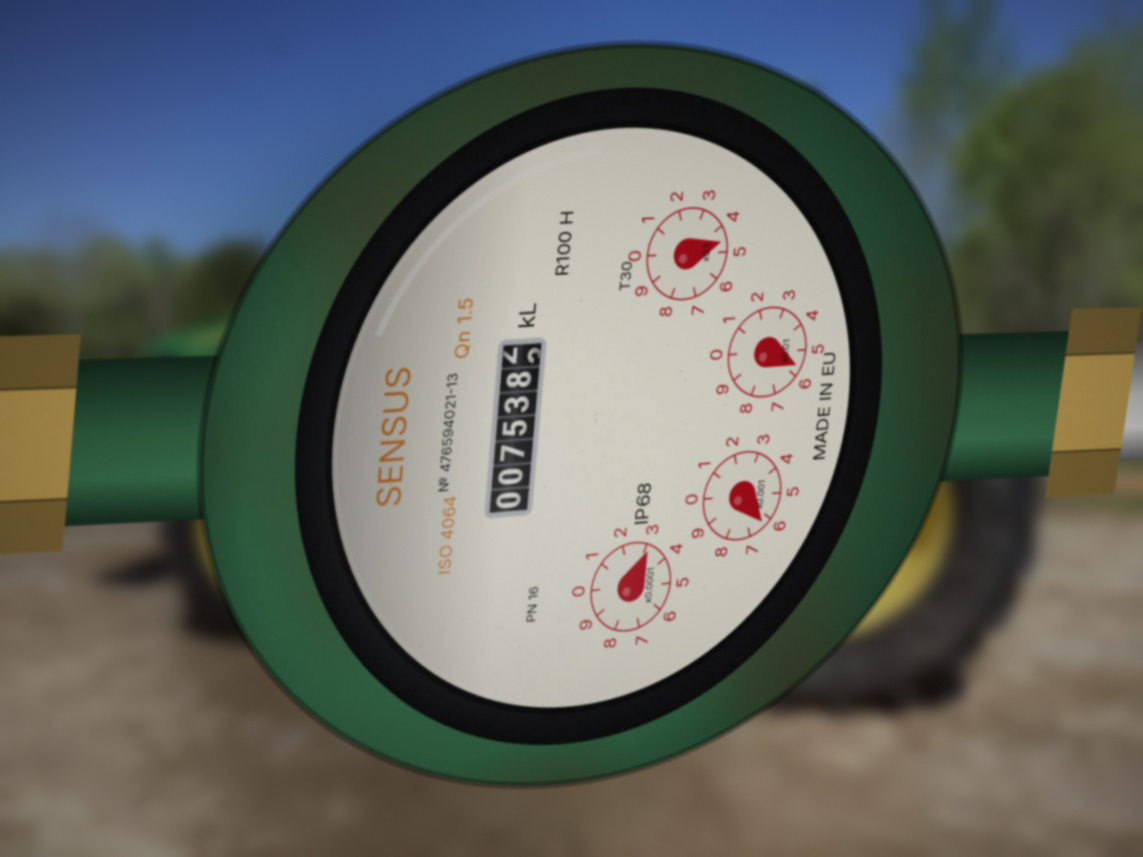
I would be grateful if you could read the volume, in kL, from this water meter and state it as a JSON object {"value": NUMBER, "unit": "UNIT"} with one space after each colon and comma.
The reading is {"value": 75382.4563, "unit": "kL"}
